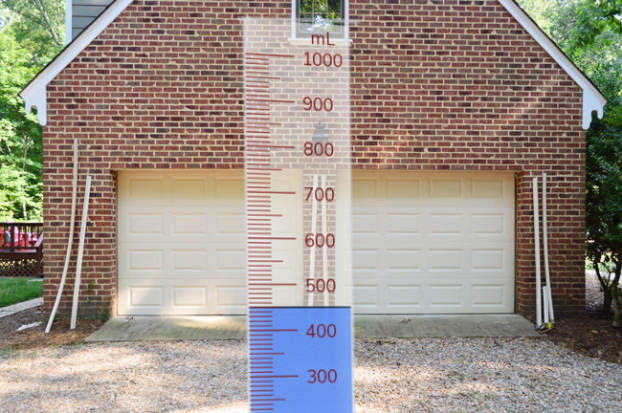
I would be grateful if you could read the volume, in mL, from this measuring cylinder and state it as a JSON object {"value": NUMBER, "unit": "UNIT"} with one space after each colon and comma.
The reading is {"value": 450, "unit": "mL"}
